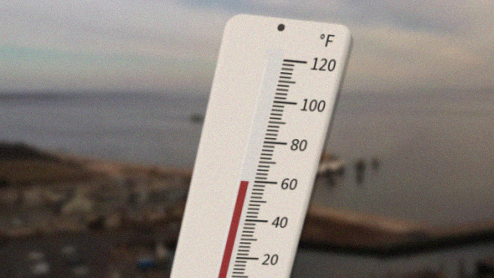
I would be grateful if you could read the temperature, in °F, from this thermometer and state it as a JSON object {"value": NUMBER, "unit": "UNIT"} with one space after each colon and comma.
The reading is {"value": 60, "unit": "°F"}
